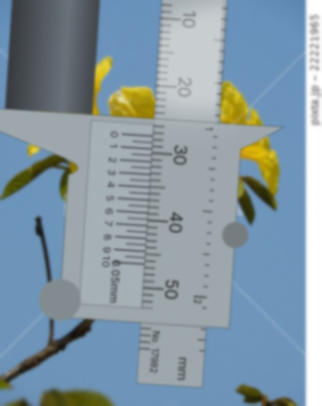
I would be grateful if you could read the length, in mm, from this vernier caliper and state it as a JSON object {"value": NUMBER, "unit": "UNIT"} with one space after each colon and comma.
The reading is {"value": 27.5, "unit": "mm"}
